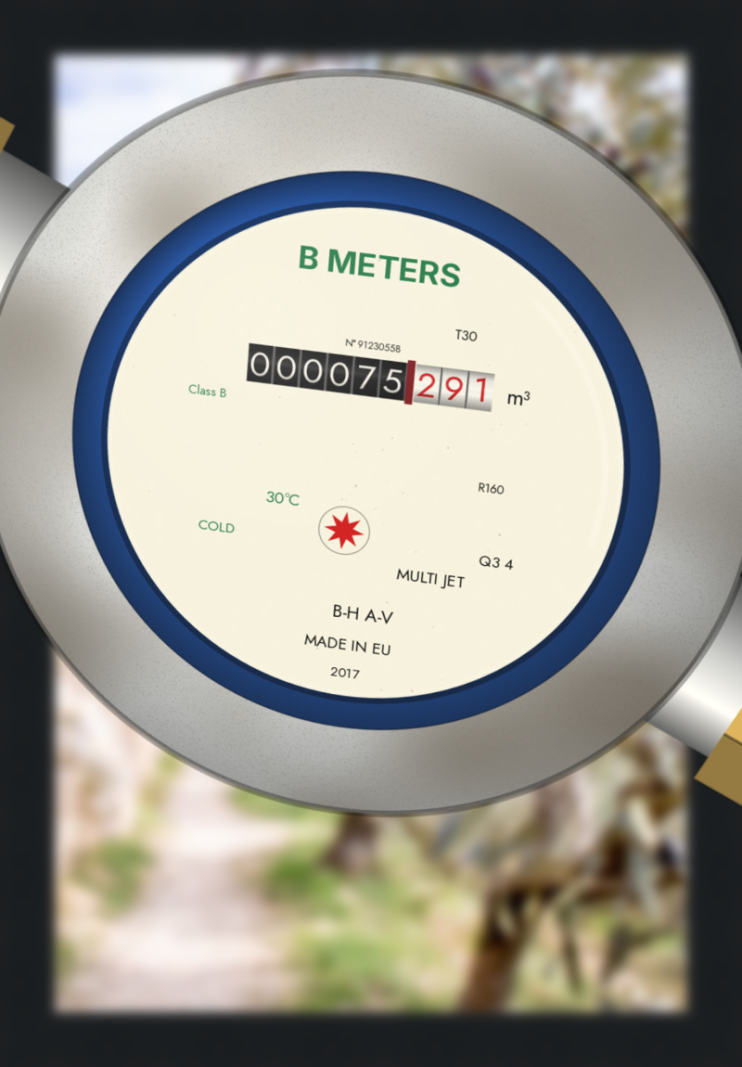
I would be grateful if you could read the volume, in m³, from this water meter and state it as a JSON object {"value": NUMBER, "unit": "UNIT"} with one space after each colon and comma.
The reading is {"value": 75.291, "unit": "m³"}
